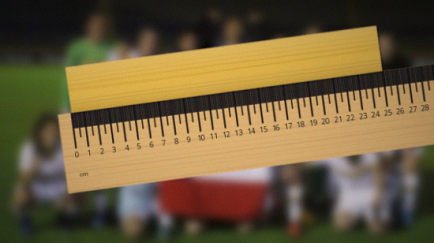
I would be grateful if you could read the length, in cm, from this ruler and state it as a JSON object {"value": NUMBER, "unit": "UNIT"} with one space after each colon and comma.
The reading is {"value": 25, "unit": "cm"}
